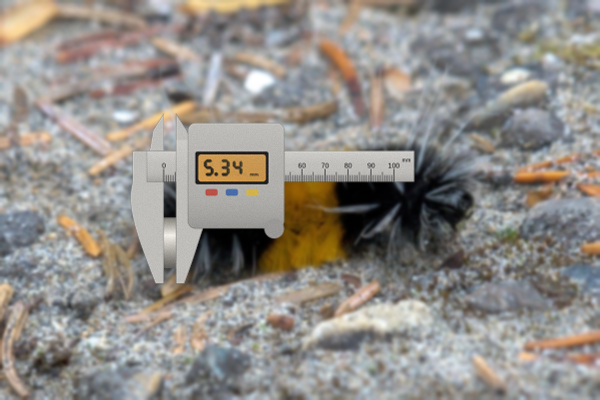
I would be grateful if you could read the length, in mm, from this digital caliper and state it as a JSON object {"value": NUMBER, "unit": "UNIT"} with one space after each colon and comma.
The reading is {"value": 5.34, "unit": "mm"}
